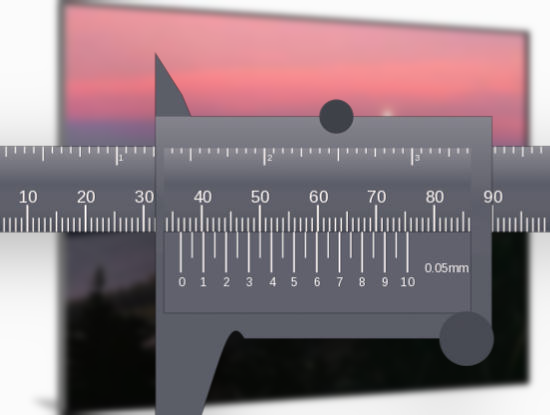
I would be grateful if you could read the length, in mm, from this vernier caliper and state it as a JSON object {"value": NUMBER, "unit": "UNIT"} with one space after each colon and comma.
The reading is {"value": 36.4, "unit": "mm"}
